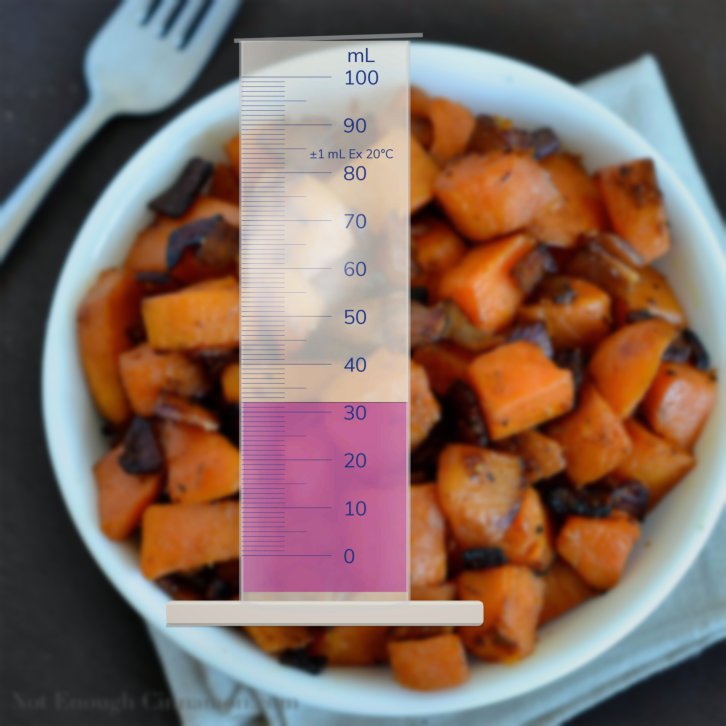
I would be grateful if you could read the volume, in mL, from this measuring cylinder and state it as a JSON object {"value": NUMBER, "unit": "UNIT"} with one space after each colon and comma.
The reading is {"value": 32, "unit": "mL"}
